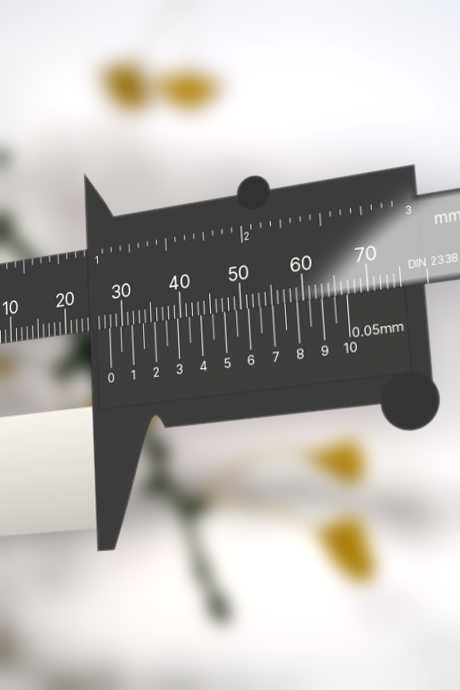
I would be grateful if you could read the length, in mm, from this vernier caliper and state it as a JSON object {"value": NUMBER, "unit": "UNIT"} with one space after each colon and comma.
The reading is {"value": 27.8, "unit": "mm"}
